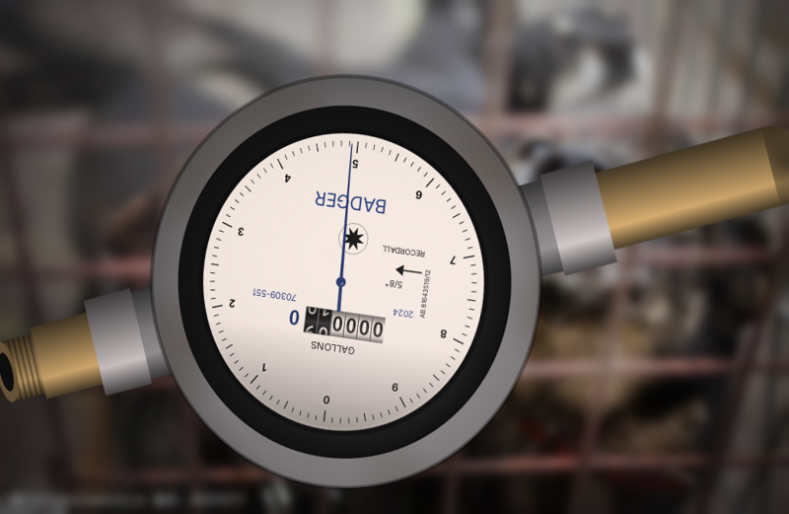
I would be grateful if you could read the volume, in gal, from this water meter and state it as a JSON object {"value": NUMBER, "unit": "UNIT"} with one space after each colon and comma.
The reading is {"value": 94.9, "unit": "gal"}
